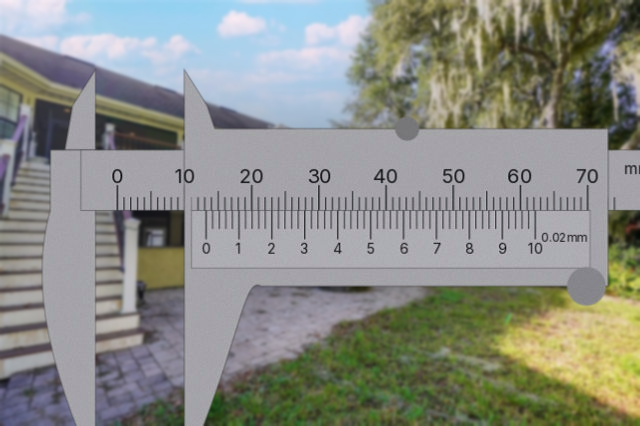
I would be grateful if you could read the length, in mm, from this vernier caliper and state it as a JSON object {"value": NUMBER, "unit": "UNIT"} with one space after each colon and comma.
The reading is {"value": 13.2, "unit": "mm"}
